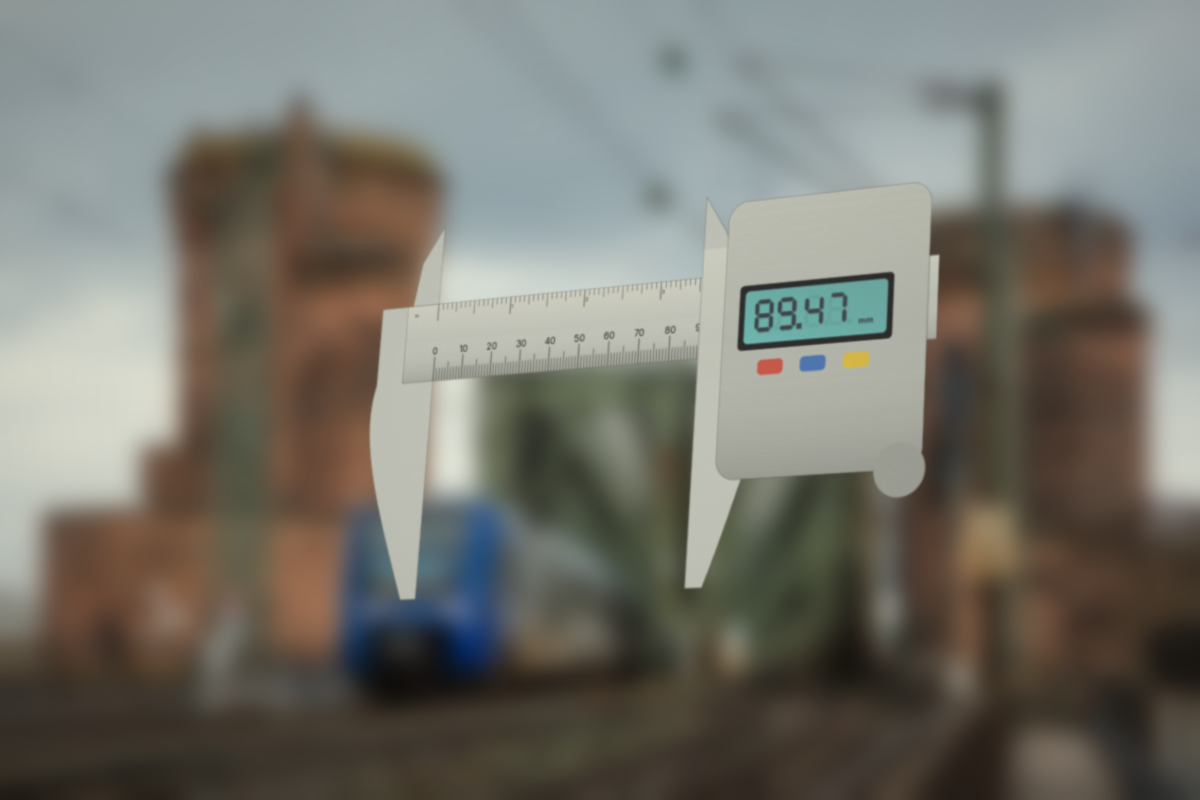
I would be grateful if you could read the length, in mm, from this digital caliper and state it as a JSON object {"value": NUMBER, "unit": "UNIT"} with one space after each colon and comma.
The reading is {"value": 89.47, "unit": "mm"}
